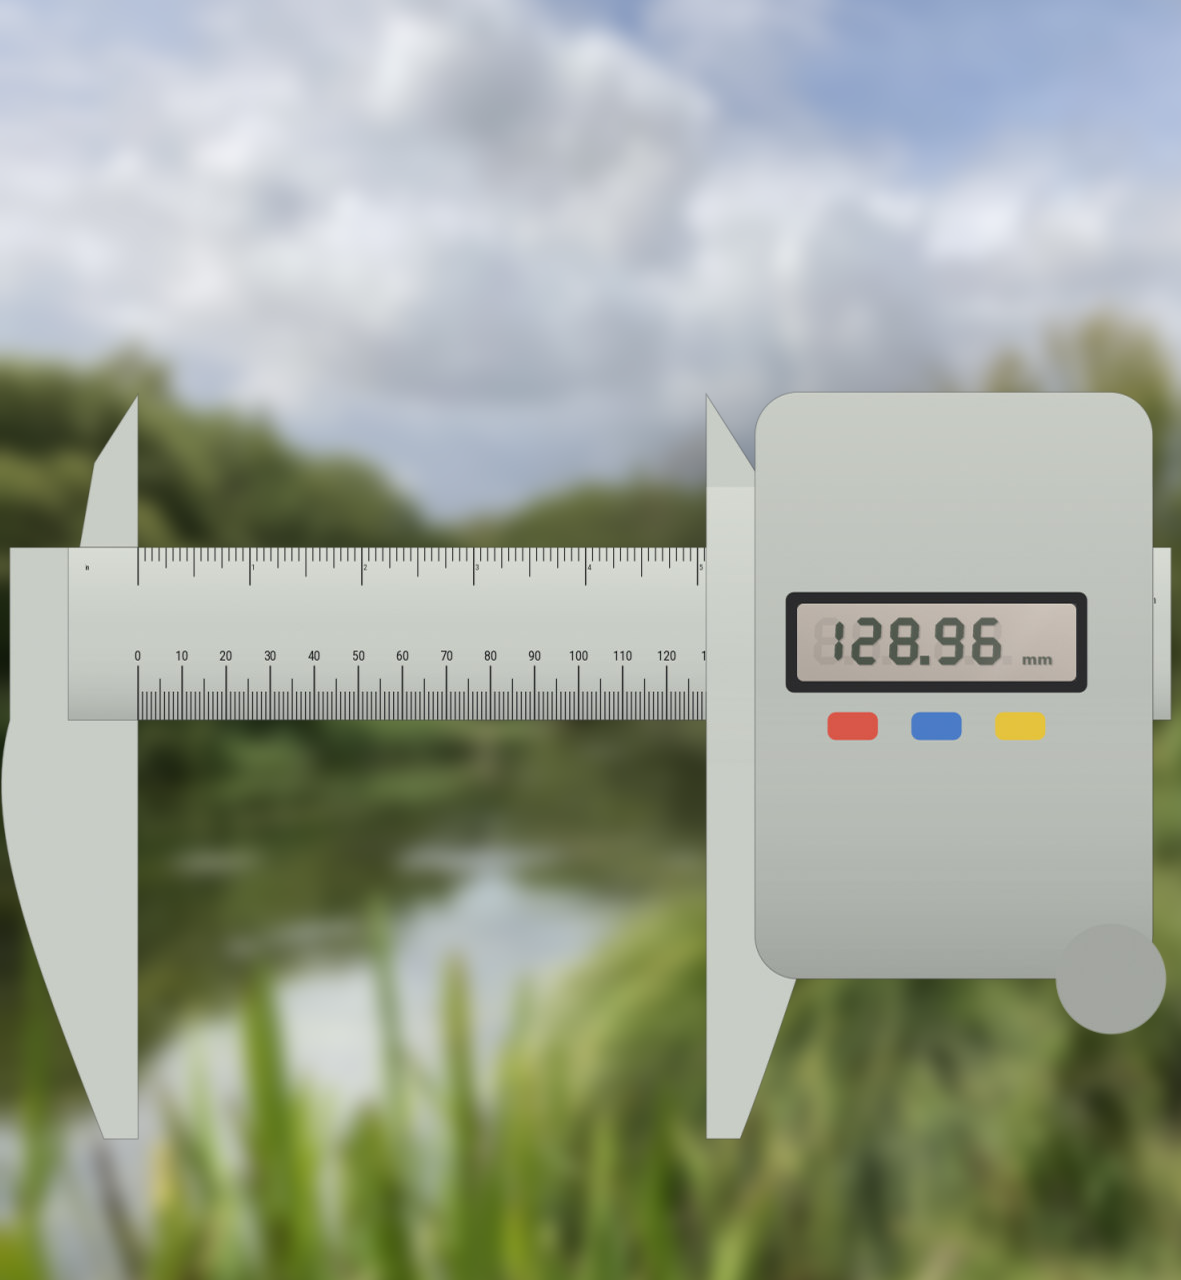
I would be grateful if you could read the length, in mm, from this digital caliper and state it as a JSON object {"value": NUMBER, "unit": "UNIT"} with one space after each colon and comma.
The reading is {"value": 128.96, "unit": "mm"}
